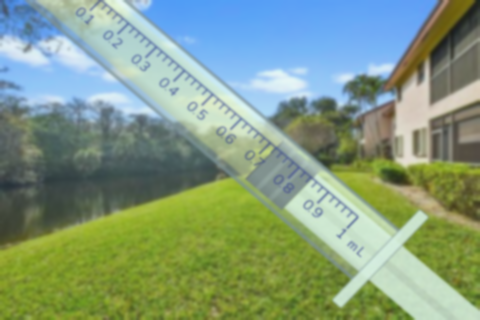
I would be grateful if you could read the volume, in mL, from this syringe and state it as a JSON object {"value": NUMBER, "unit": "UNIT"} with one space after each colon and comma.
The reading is {"value": 0.72, "unit": "mL"}
